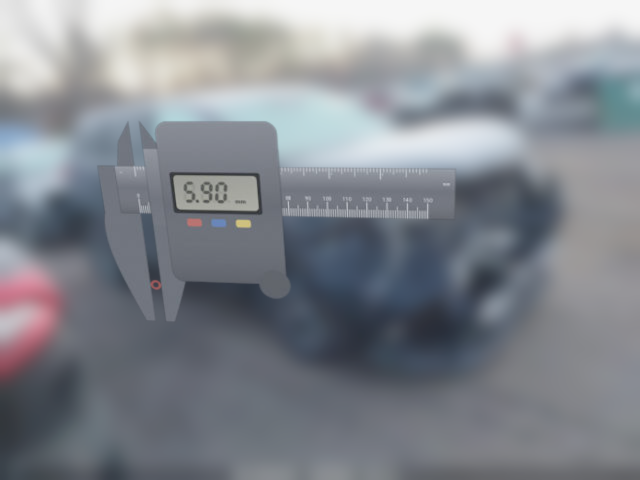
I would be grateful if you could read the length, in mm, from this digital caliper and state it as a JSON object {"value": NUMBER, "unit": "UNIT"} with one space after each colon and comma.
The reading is {"value": 5.90, "unit": "mm"}
